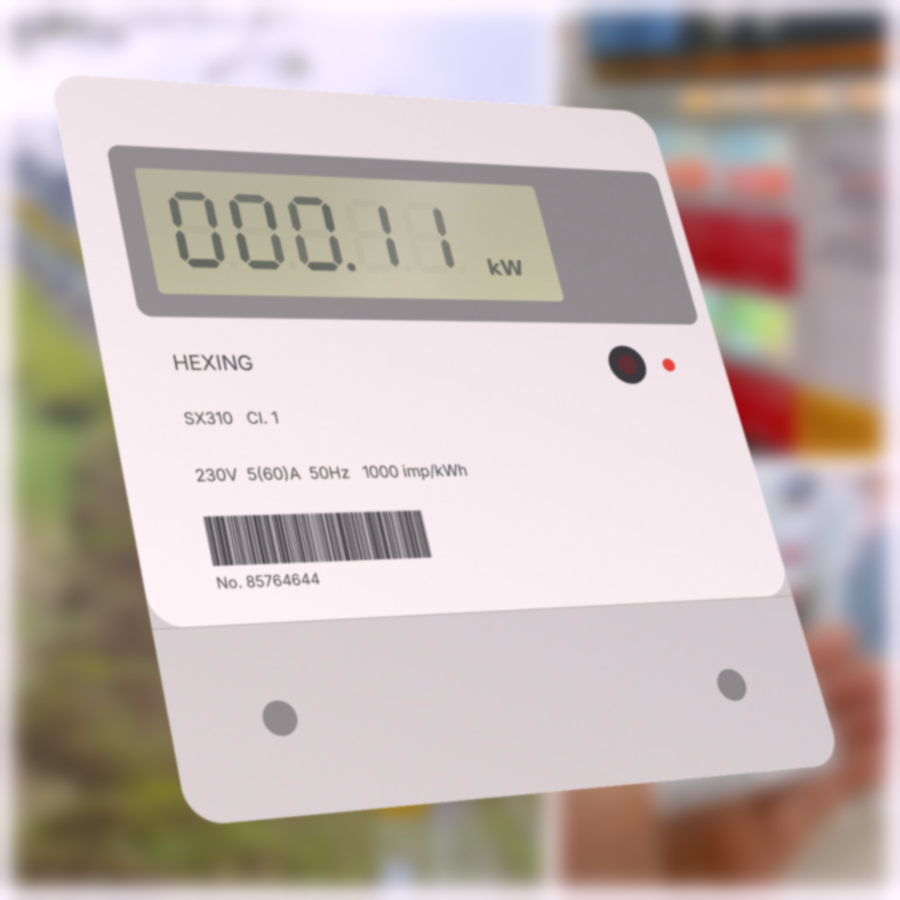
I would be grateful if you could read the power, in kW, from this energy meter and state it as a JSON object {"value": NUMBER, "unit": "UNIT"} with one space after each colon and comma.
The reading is {"value": 0.11, "unit": "kW"}
